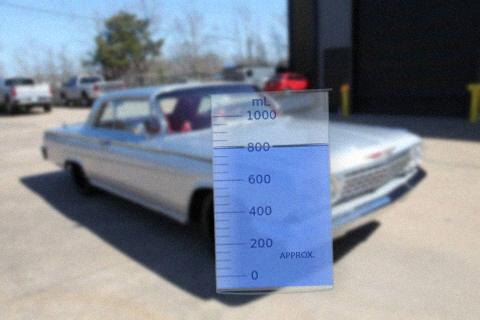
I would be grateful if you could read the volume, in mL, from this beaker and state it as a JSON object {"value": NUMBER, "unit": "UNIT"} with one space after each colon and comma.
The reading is {"value": 800, "unit": "mL"}
